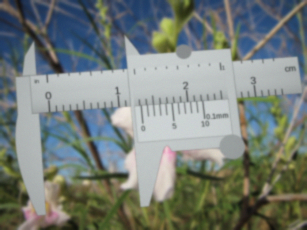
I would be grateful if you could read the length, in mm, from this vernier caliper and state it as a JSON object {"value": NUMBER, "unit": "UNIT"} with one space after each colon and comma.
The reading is {"value": 13.2, "unit": "mm"}
